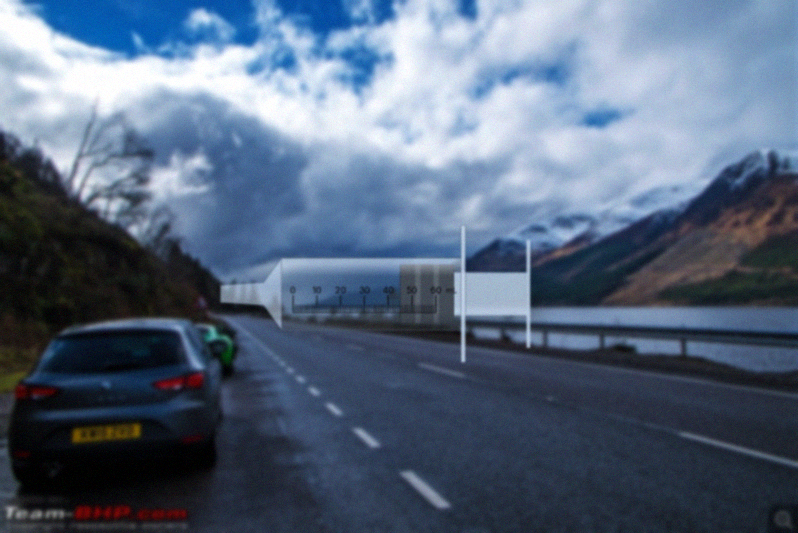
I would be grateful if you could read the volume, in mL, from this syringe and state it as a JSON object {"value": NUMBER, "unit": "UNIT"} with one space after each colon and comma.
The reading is {"value": 45, "unit": "mL"}
